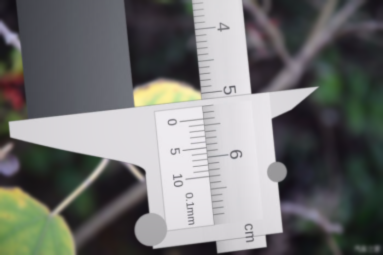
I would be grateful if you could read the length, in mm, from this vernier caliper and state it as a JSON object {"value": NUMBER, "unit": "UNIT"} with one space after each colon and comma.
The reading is {"value": 54.0, "unit": "mm"}
